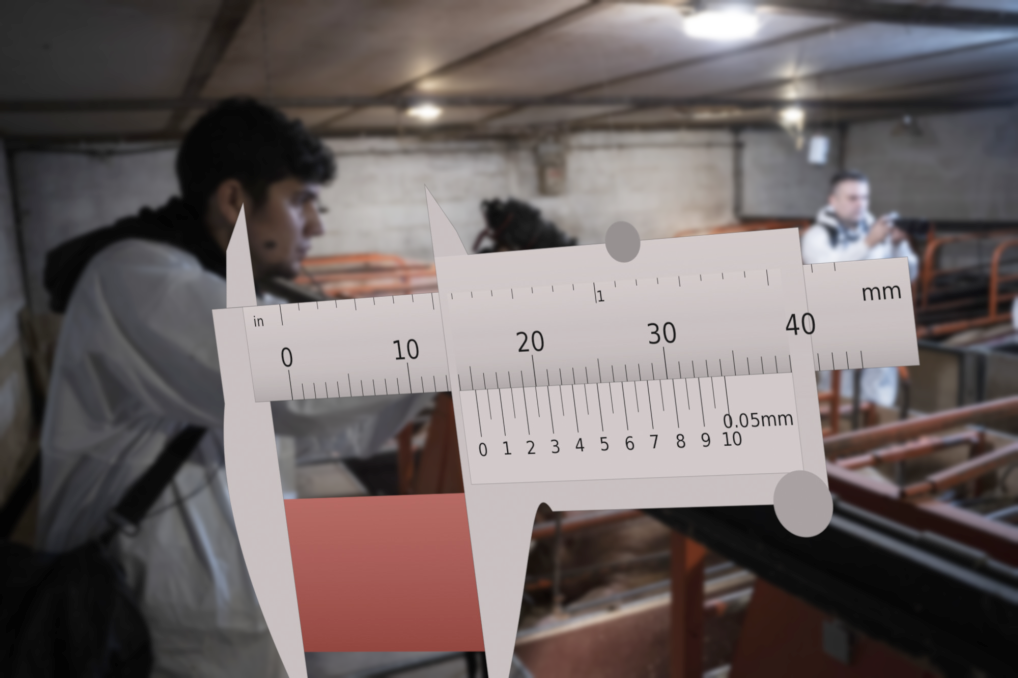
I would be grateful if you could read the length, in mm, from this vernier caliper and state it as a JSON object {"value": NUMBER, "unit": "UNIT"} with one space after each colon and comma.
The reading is {"value": 15.2, "unit": "mm"}
